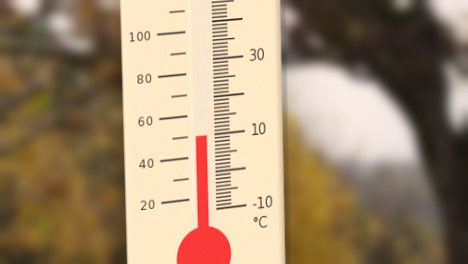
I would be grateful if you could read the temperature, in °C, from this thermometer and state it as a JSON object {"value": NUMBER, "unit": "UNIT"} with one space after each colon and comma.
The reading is {"value": 10, "unit": "°C"}
